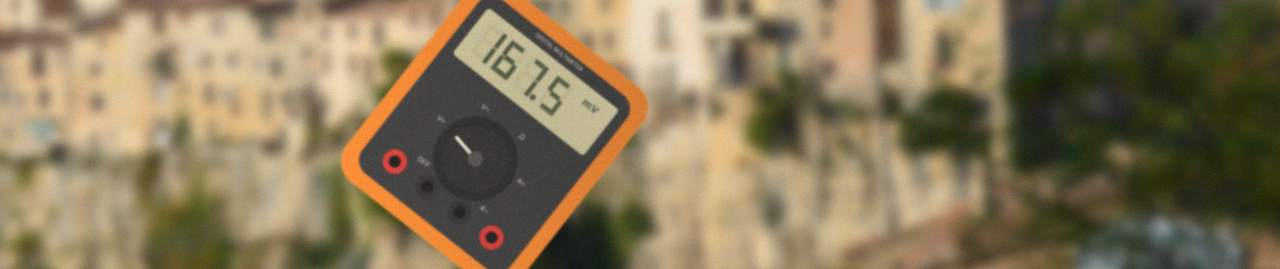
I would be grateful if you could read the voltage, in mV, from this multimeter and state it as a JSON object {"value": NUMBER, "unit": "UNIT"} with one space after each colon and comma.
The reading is {"value": 167.5, "unit": "mV"}
